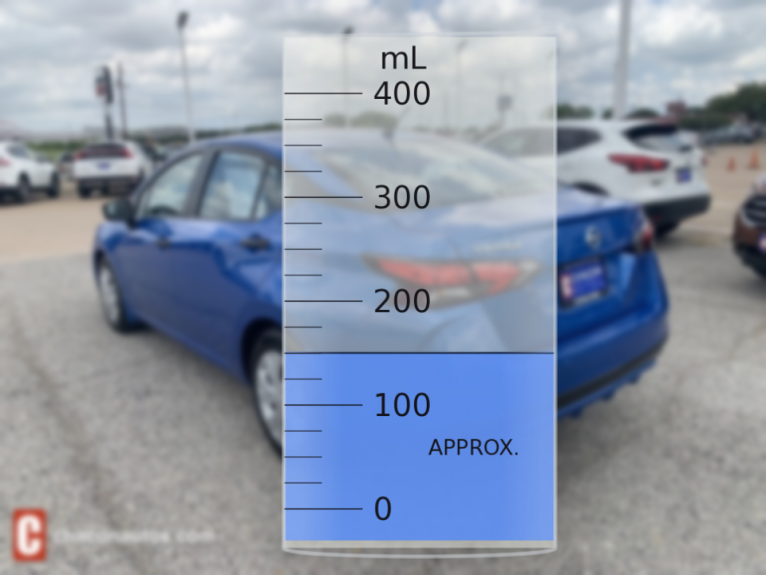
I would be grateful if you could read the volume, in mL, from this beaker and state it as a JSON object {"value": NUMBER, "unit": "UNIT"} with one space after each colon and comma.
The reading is {"value": 150, "unit": "mL"}
